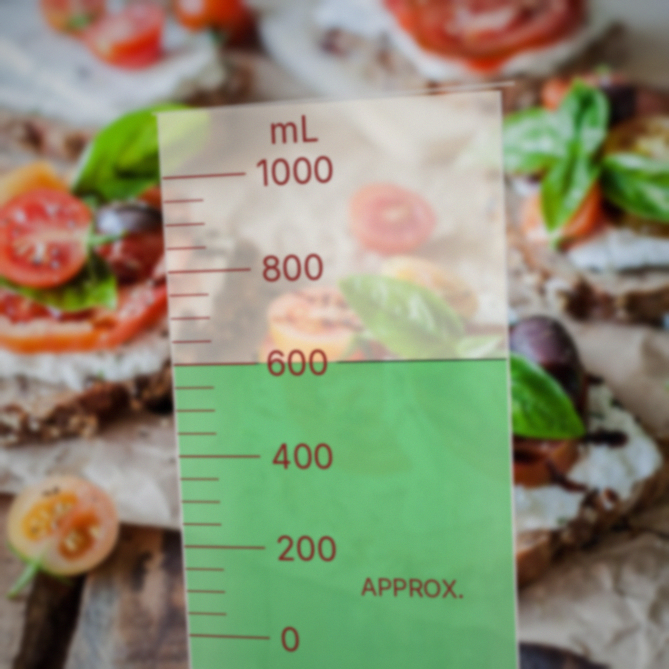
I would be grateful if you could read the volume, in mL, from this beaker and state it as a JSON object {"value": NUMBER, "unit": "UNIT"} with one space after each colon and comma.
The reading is {"value": 600, "unit": "mL"}
